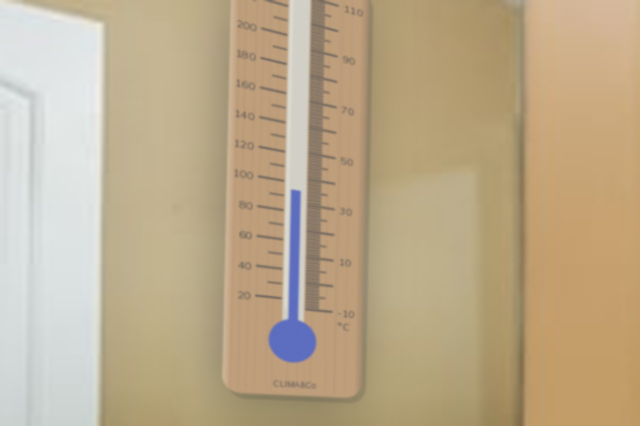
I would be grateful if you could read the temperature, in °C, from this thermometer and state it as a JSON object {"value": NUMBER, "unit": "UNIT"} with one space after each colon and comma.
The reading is {"value": 35, "unit": "°C"}
